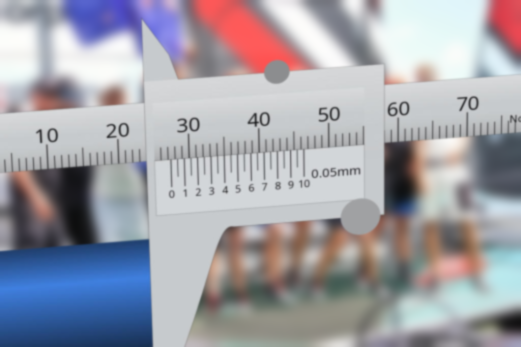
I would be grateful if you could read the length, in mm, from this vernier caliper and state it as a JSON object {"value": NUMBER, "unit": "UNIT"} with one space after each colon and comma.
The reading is {"value": 27.4, "unit": "mm"}
